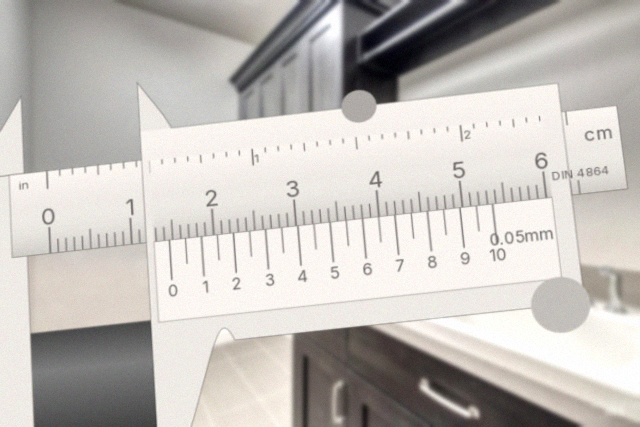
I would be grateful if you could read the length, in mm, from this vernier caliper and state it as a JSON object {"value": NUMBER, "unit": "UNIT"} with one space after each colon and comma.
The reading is {"value": 14.6, "unit": "mm"}
